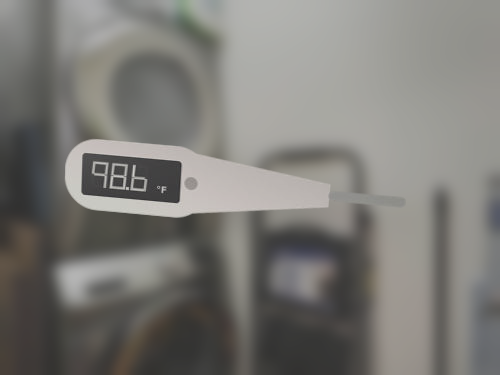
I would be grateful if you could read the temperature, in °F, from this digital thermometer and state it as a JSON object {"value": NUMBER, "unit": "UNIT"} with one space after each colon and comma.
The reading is {"value": 98.6, "unit": "°F"}
